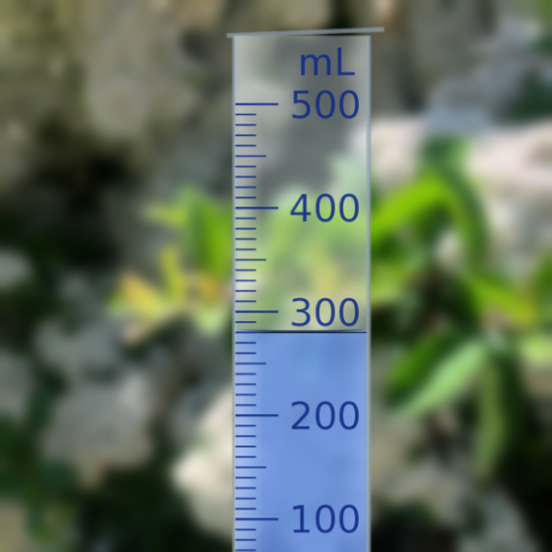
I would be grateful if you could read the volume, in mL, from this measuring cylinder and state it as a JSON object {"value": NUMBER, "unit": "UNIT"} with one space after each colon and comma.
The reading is {"value": 280, "unit": "mL"}
